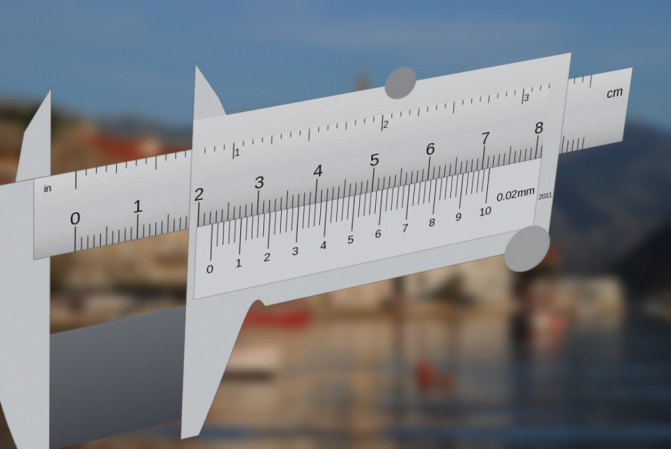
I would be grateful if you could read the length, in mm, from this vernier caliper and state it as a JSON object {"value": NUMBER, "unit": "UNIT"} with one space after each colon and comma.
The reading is {"value": 22.4, "unit": "mm"}
